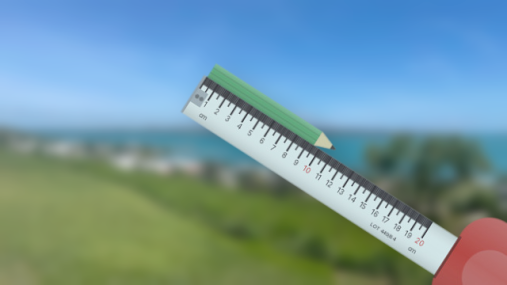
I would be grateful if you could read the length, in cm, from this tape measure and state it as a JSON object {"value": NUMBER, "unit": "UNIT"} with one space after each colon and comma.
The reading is {"value": 11, "unit": "cm"}
